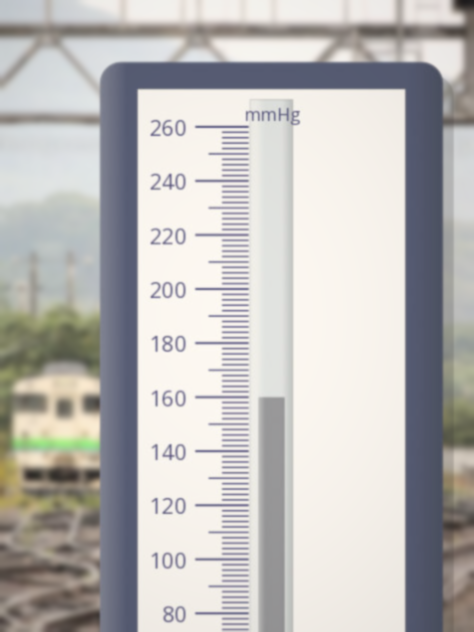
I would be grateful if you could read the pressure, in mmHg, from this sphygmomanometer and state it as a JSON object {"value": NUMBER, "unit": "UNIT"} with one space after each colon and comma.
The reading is {"value": 160, "unit": "mmHg"}
